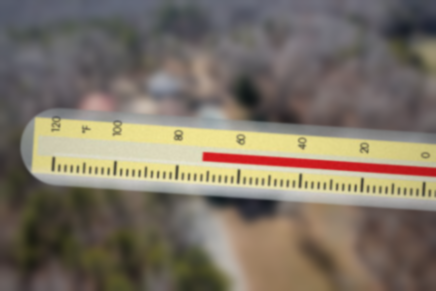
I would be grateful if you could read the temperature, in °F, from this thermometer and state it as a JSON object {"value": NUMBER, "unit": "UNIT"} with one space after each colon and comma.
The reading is {"value": 72, "unit": "°F"}
